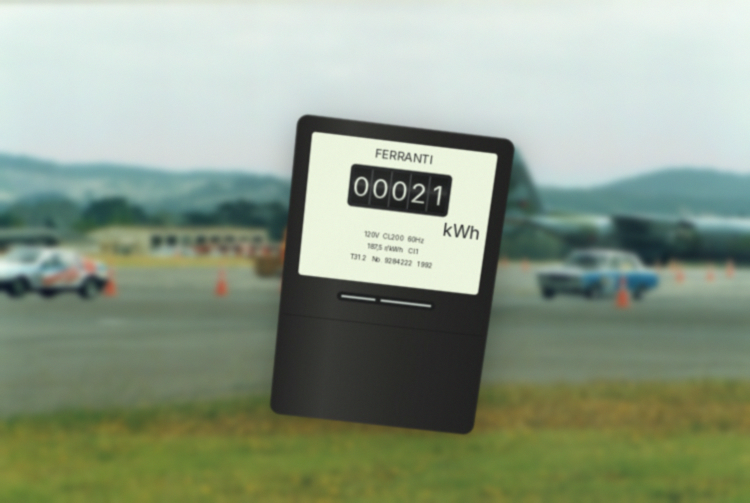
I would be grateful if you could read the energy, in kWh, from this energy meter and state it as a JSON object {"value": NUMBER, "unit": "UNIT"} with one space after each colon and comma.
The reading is {"value": 21, "unit": "kWh"}
